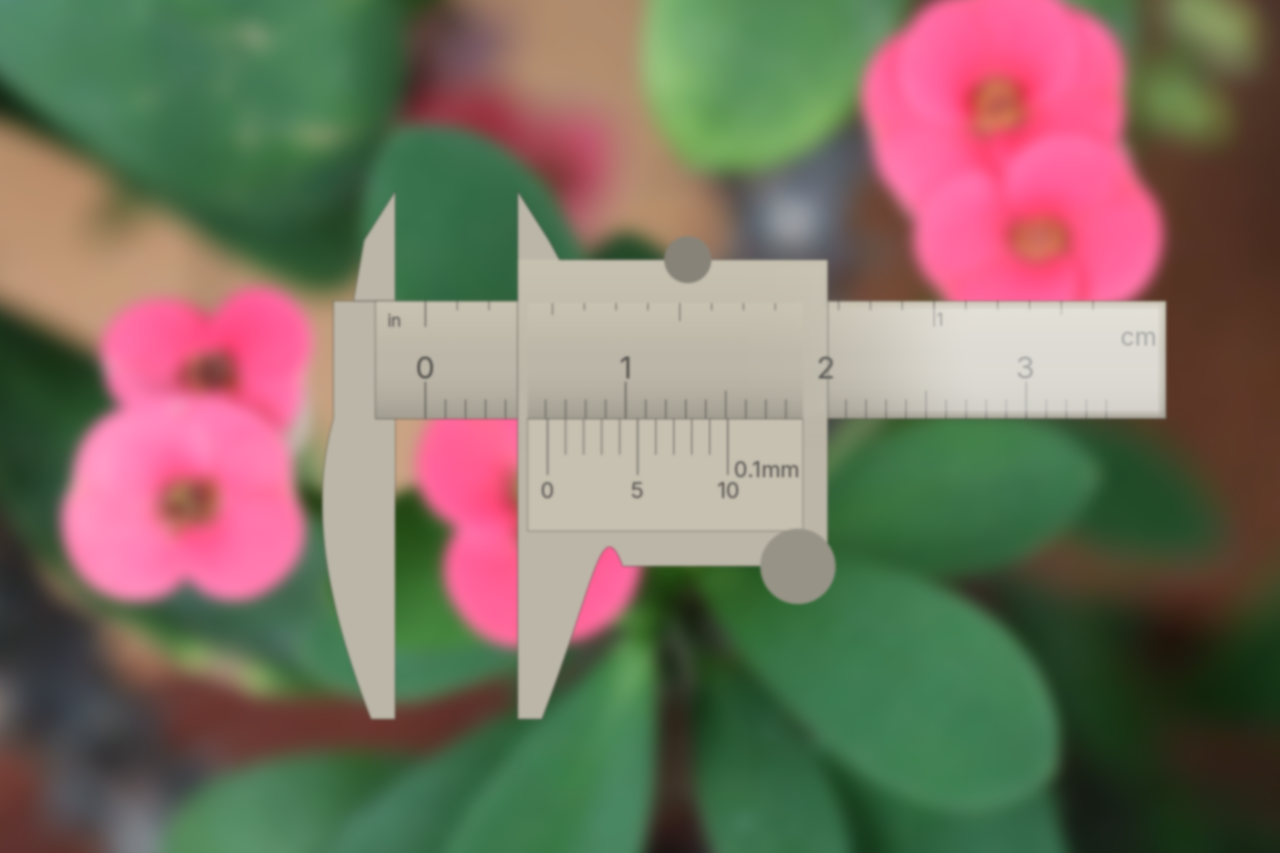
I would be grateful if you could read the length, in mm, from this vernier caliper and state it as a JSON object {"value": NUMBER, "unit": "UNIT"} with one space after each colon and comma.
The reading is {"value": 6.1, "unit": "mm"}
